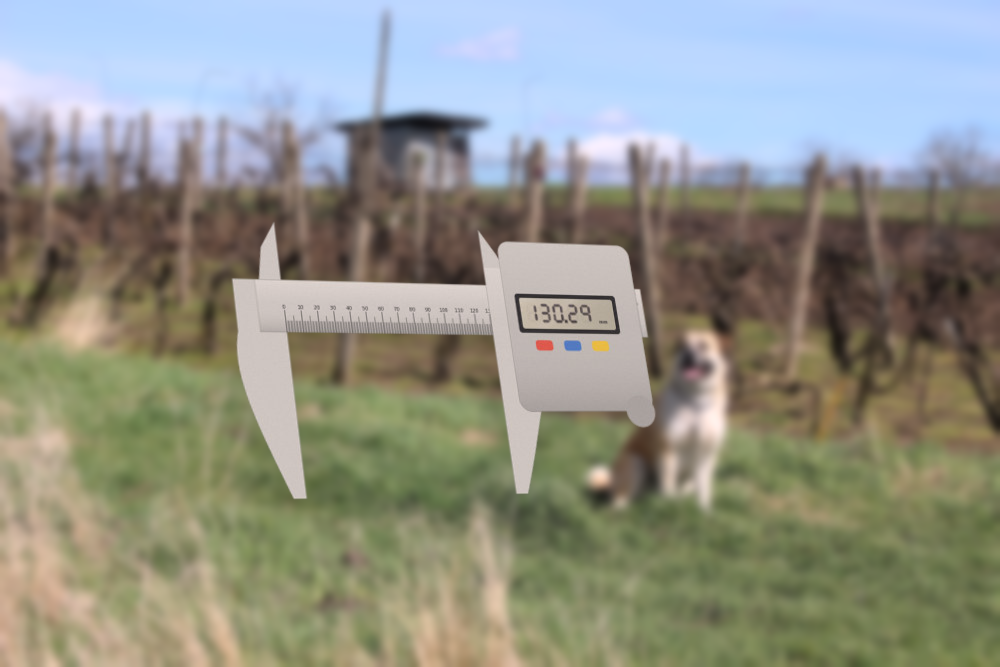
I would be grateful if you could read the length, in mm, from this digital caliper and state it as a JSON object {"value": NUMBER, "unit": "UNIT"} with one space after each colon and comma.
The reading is {"value": 130.29, "unit": "mm"}
